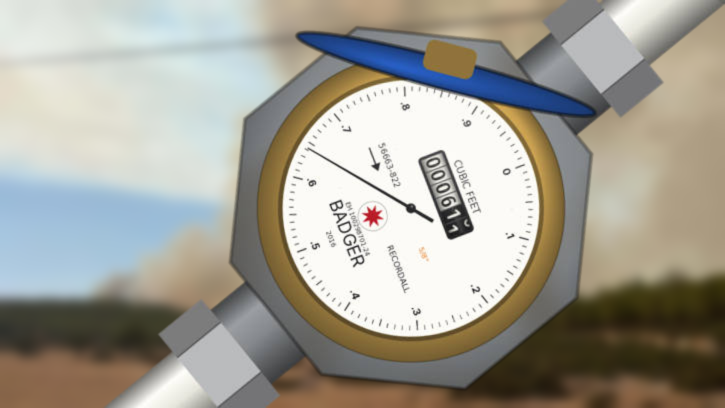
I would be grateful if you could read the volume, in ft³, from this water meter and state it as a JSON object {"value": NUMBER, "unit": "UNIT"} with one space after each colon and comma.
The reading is {"value": 610.64, "unit": "ft³"}
